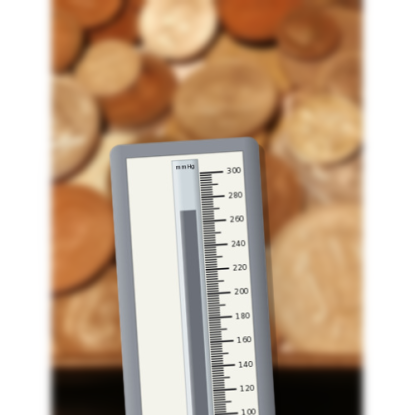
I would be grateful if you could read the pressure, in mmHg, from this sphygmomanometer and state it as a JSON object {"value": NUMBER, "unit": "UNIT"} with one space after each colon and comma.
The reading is {"value": 270, "unit": "mmHg"}
